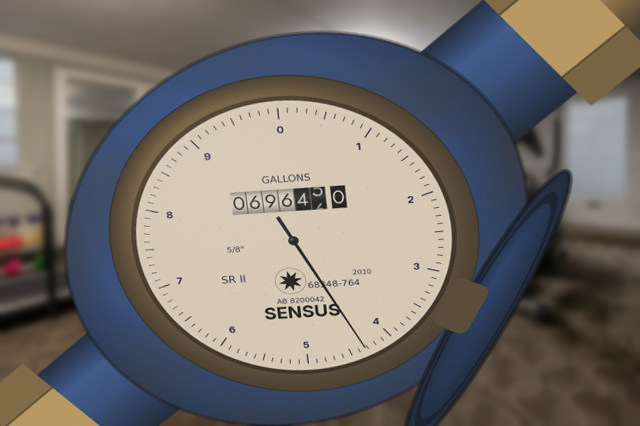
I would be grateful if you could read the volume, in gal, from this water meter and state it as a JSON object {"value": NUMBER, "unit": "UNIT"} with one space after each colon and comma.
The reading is {"value": 696454.3, "unit": "gal"}
